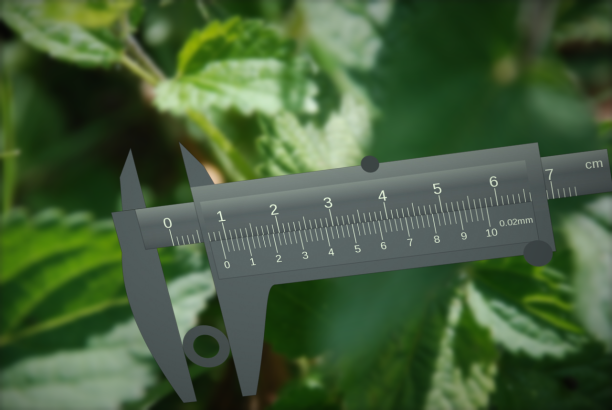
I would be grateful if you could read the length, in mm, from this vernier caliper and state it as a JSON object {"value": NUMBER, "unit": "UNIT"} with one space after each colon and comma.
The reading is {"value": 9.0, "unit": "mm"}
